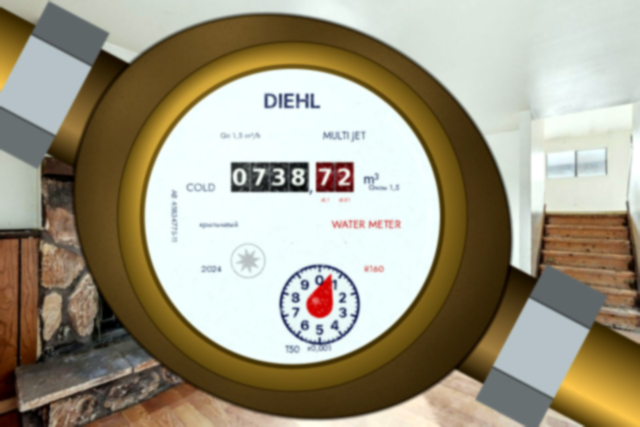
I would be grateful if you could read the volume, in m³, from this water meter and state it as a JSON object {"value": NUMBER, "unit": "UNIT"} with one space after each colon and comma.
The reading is {"value": 738.720, "unit": "m³"}
